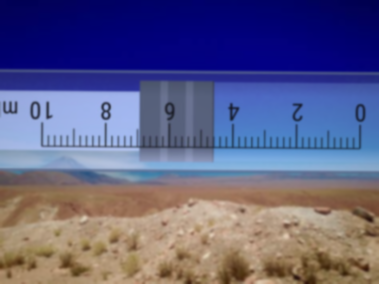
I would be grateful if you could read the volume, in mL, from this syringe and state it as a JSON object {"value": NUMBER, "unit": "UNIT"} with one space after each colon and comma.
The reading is {"value": 4.6, "unit": "mL"}
